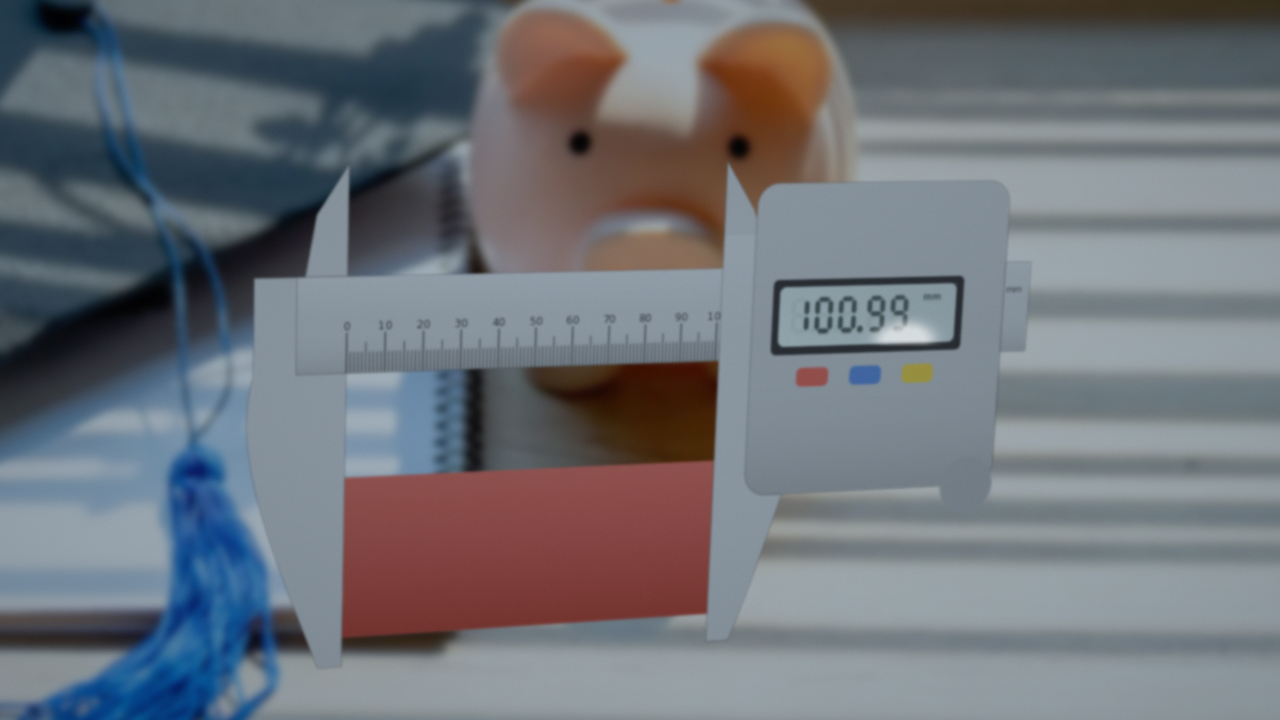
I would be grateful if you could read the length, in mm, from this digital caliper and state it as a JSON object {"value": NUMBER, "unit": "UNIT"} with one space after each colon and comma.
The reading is {"value": 100.99, "unit": "mm"}
